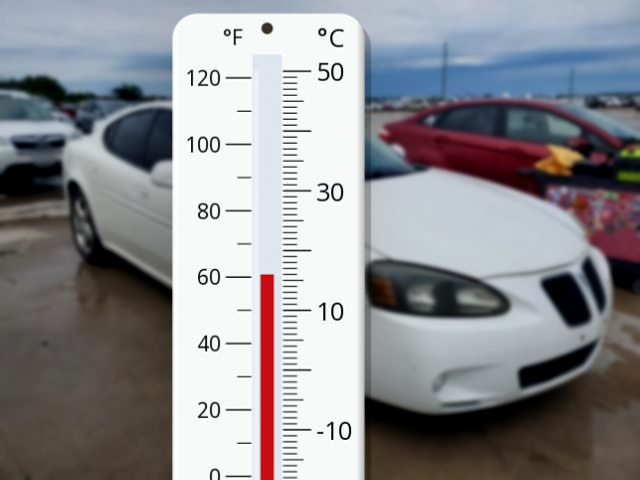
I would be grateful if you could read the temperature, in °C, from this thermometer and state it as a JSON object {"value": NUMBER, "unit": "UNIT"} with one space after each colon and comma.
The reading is {"value": 16, "unit": "°C"}
